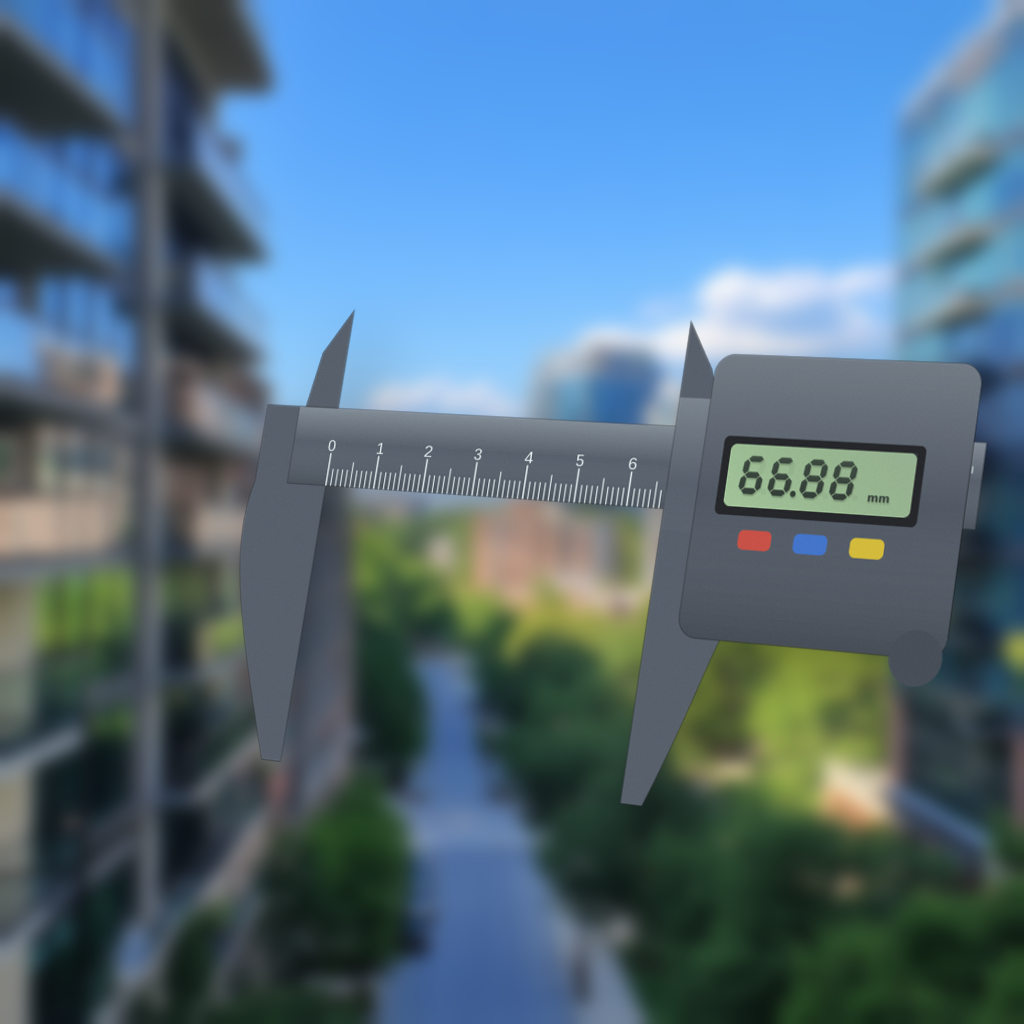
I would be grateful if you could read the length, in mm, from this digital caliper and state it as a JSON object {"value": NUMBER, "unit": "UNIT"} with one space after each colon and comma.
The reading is {"value": 66.88, "unit": "mm"}
